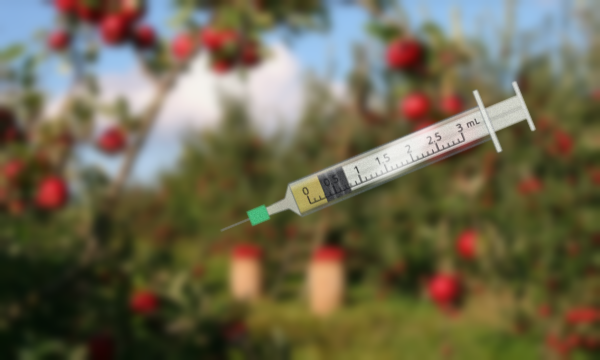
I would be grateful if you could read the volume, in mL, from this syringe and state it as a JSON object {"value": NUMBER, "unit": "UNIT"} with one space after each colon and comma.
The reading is {"value": 0.3, "unit": "mL"}
